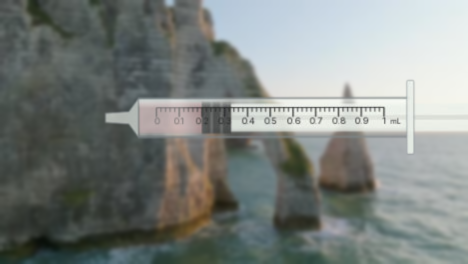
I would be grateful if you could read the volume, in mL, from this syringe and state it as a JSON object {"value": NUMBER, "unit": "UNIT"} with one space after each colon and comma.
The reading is {"value": 0.2, "unit": "mL"}
